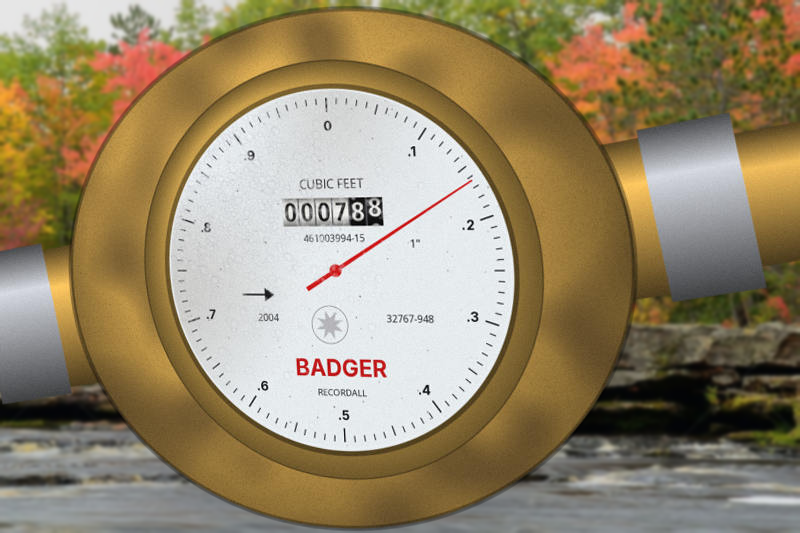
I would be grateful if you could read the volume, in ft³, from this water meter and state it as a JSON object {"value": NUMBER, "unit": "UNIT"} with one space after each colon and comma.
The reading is {"value": 788.16, "unit": "ft³"}
